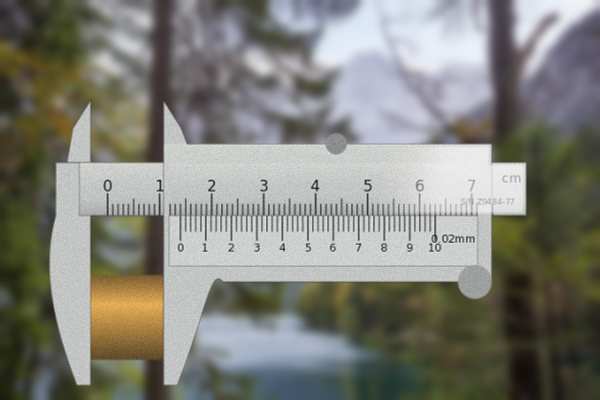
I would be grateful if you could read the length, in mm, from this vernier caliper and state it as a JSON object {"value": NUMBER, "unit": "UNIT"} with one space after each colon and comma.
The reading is {"value": 14.0, "unit": "mm"}
